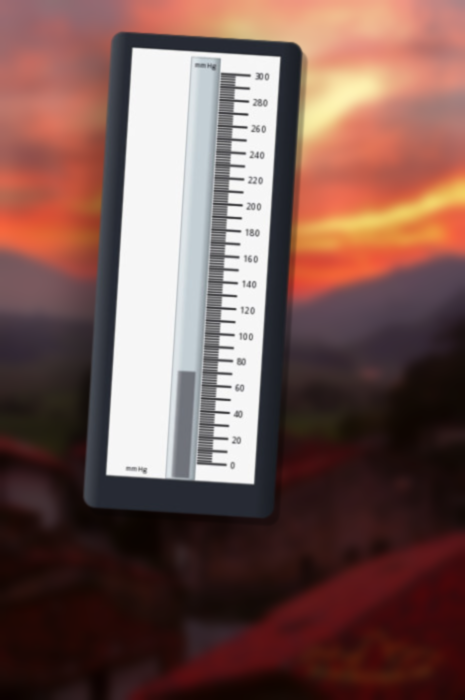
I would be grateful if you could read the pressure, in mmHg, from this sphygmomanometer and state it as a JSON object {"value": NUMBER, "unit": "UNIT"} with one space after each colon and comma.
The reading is {"value": 70, "unit": "mmHg"}
